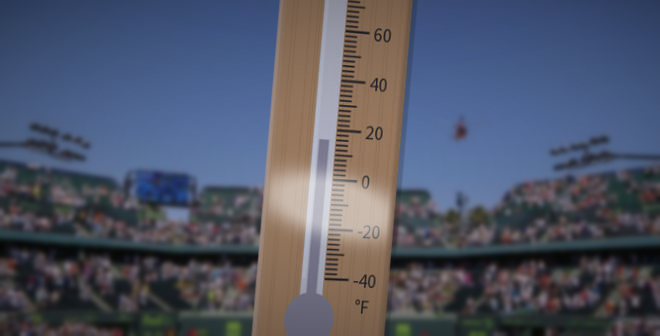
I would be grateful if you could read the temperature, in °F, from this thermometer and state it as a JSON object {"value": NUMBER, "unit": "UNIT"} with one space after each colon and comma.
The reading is {"value": 16, "unit": "°F"}
